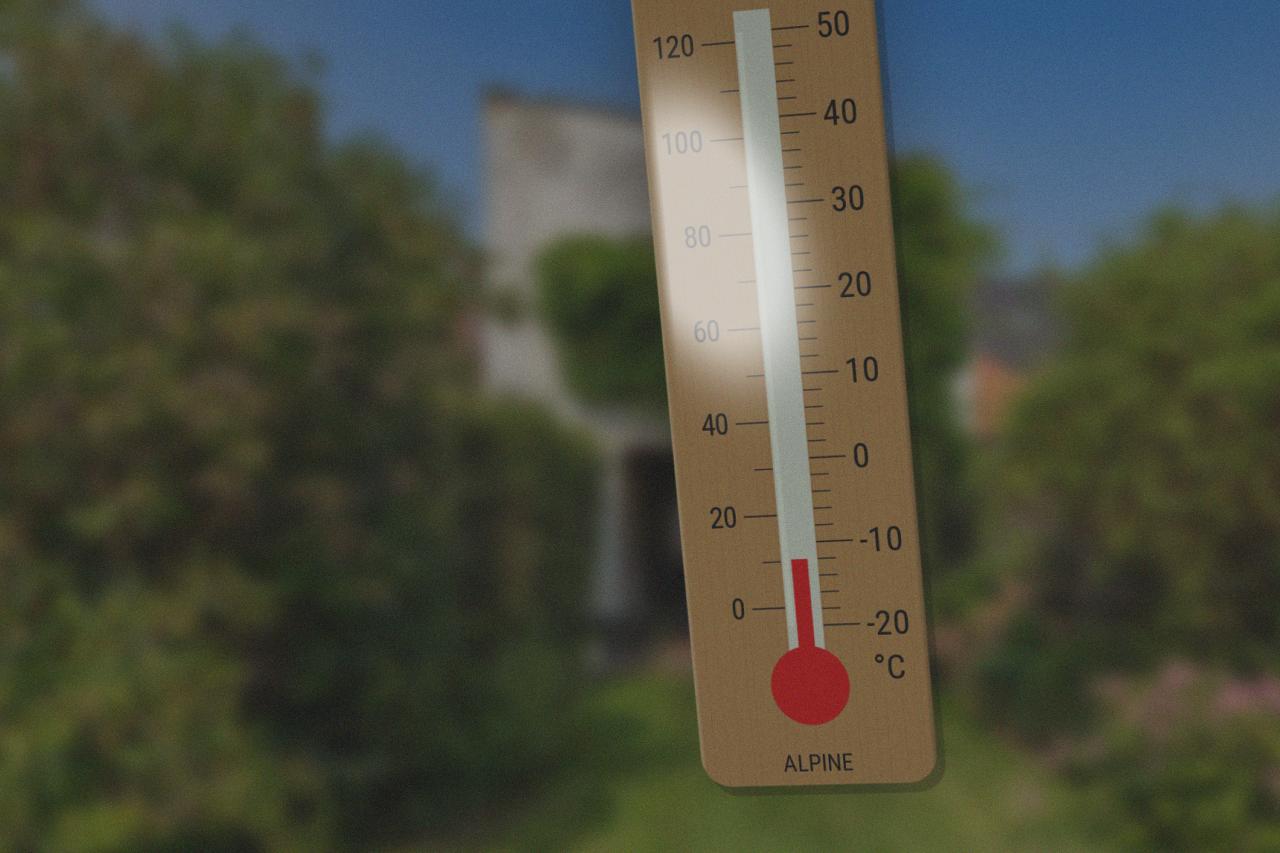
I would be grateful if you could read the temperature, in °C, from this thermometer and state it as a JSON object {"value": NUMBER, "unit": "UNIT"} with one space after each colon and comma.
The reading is {"value": -12, "unit": "°C"}
